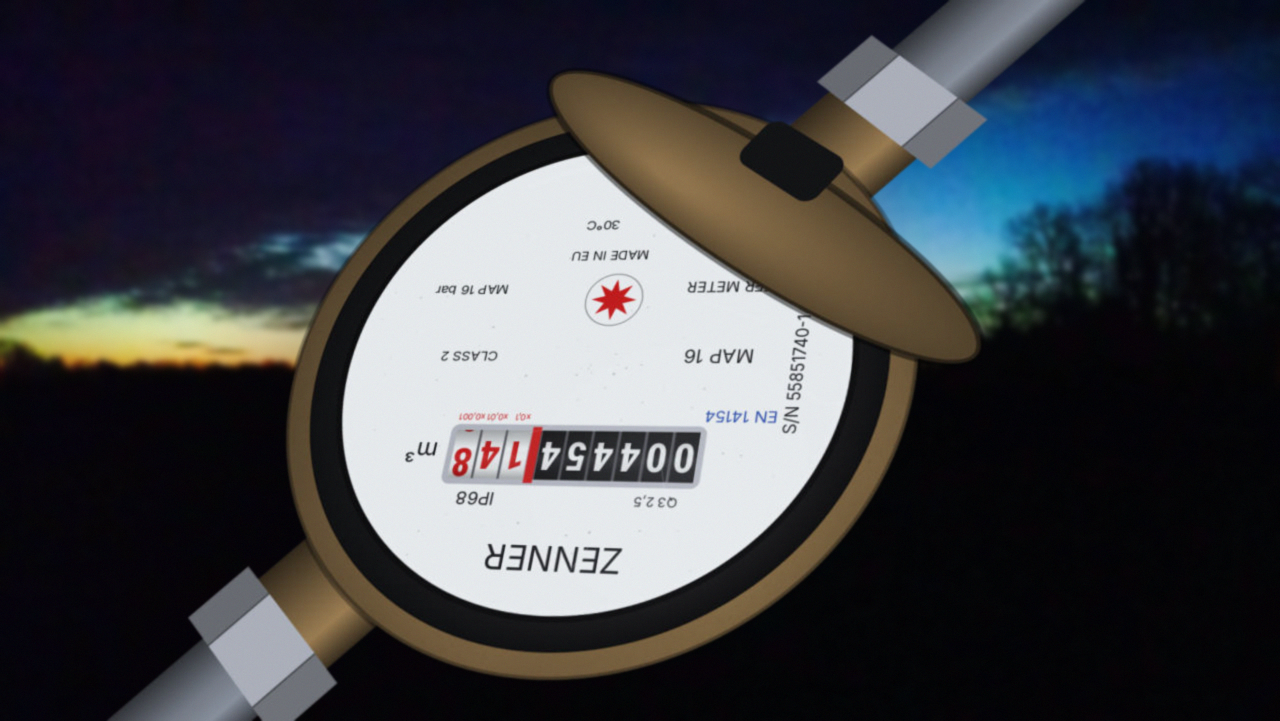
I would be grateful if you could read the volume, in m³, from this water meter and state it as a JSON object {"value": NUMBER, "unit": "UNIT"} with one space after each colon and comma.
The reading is {"value": 4454.148, "unit": "m³"}
